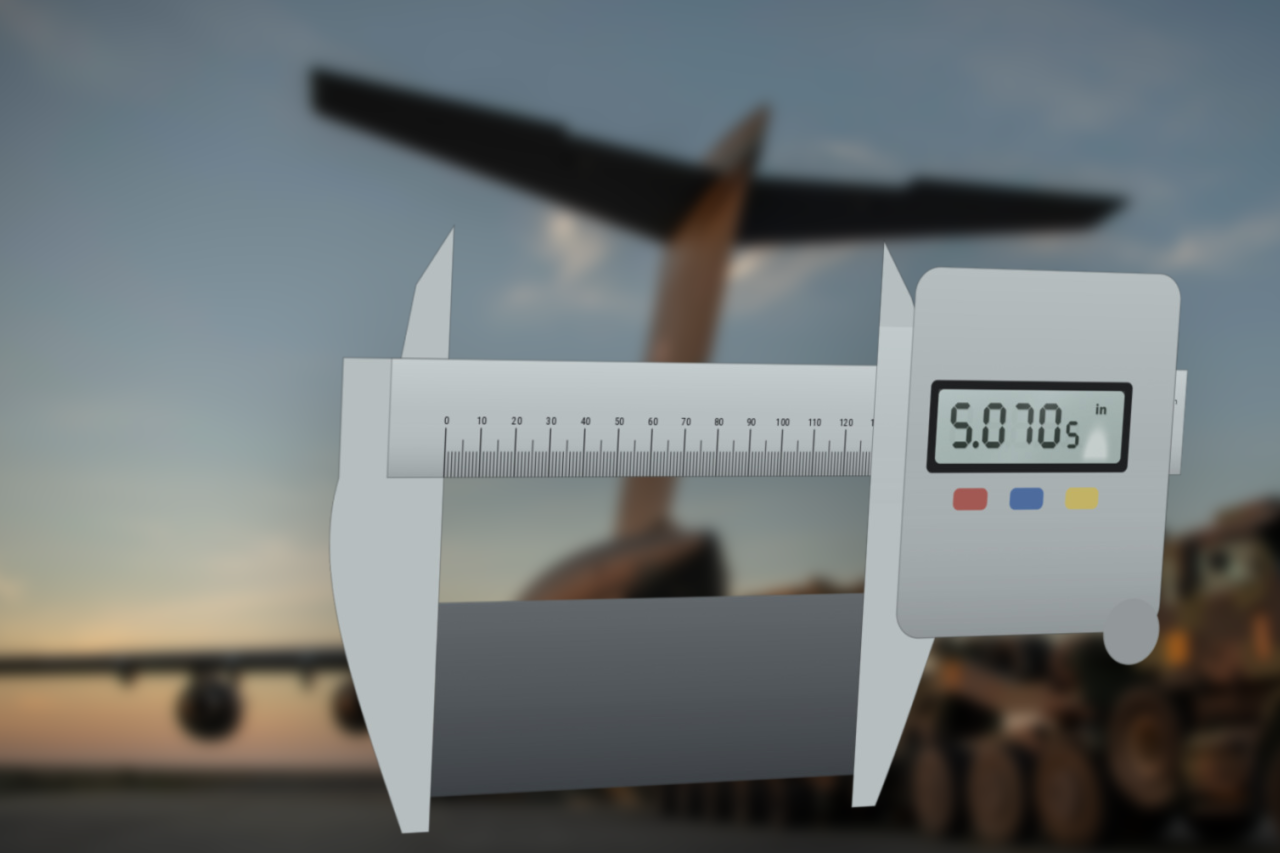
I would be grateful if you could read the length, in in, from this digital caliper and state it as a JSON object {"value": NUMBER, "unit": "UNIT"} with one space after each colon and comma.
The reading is {"value": 5.0705, "unit": "in"}
